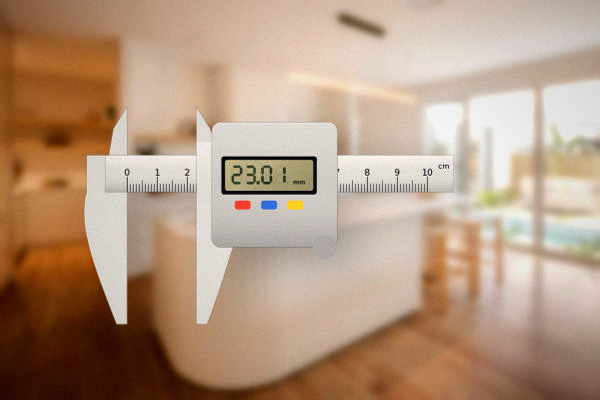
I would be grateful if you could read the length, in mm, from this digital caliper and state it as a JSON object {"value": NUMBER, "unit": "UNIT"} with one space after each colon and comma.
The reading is {"value": 23.01, "unit": "mm"}
